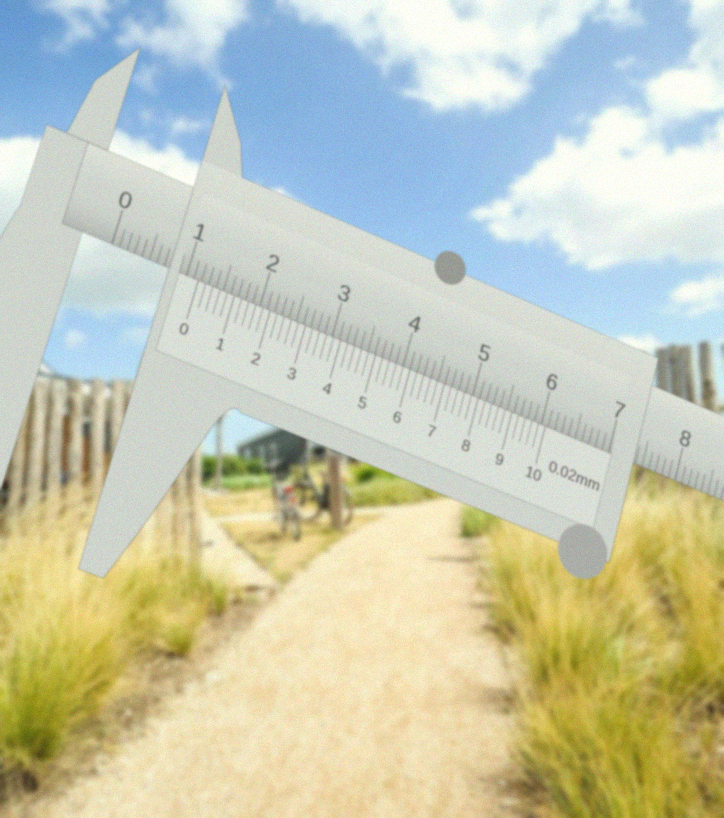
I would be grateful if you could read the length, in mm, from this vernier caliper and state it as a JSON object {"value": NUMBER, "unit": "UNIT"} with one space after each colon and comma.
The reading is {"value": 11.6, "unit": "mm"}
